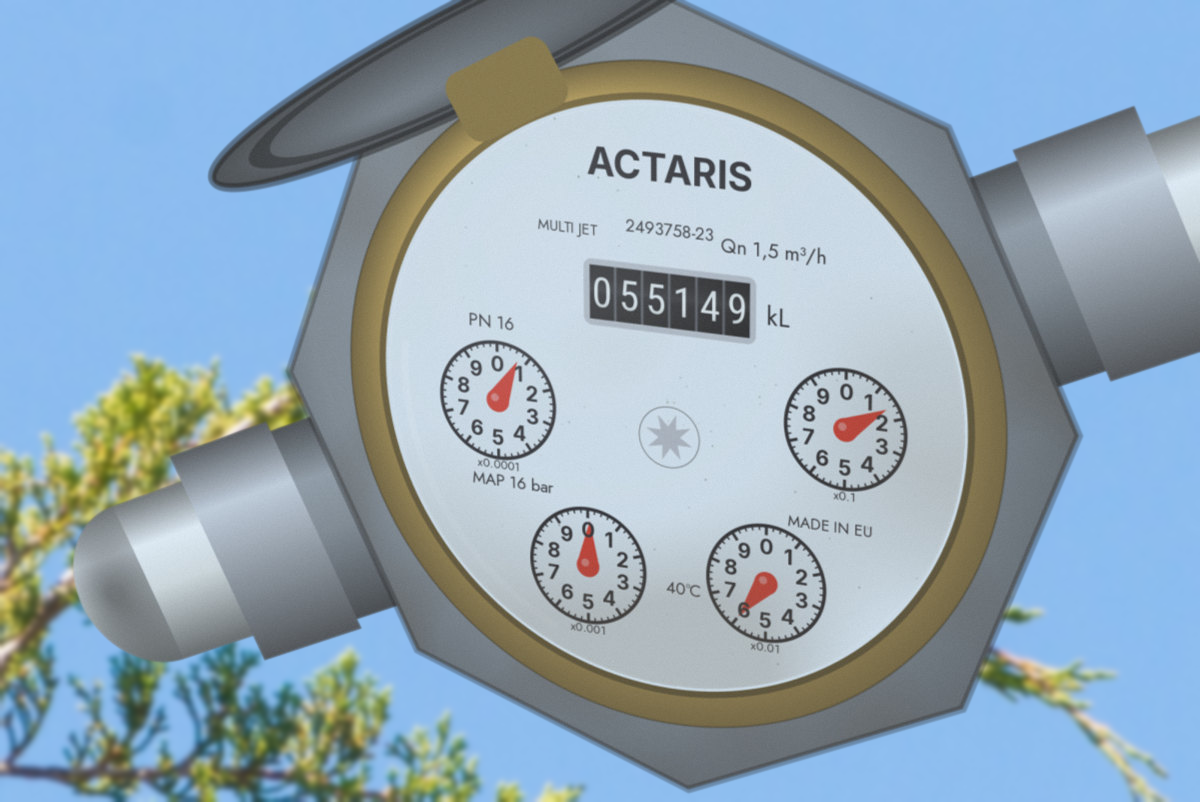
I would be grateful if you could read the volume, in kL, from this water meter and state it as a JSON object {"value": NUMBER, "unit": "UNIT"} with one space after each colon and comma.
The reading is {"value": 55149.1600, "unit": "kL"}
